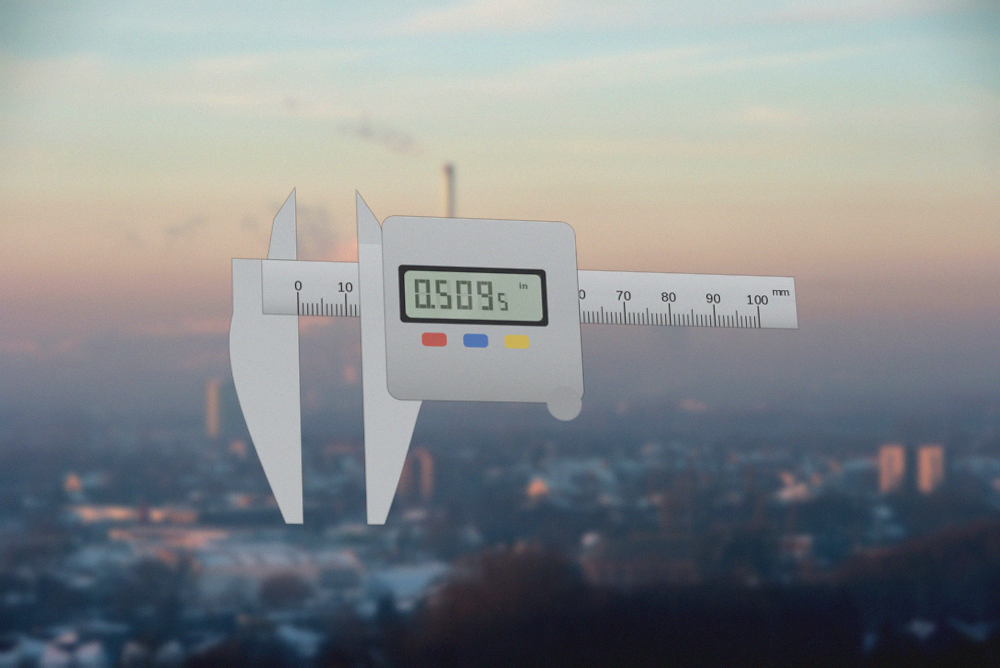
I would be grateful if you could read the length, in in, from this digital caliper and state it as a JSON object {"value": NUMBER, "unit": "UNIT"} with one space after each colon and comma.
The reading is {"value": 0.5095, "unit": "in"}
